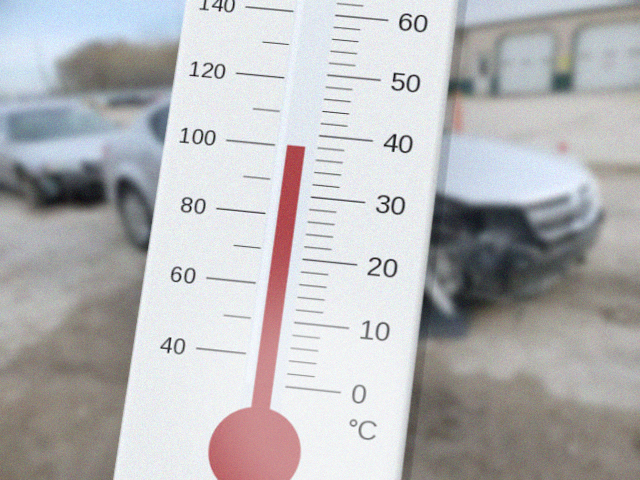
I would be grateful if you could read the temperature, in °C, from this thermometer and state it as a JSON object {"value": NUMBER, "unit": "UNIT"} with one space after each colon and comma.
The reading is {"value": 38, "unit": "°C"}
